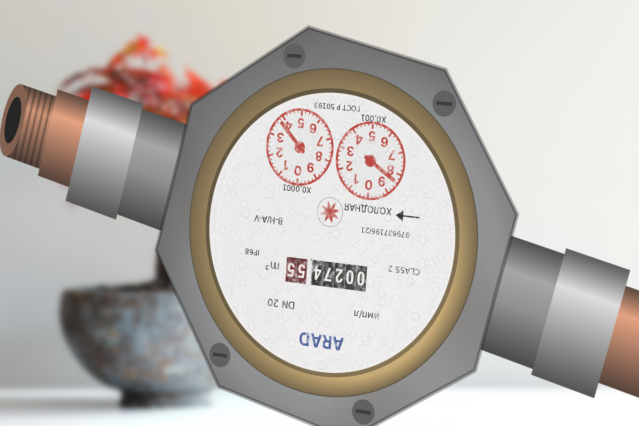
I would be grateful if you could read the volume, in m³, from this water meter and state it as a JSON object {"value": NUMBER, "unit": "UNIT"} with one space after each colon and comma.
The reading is {"value": 274.5583, "unit": "m³"}
